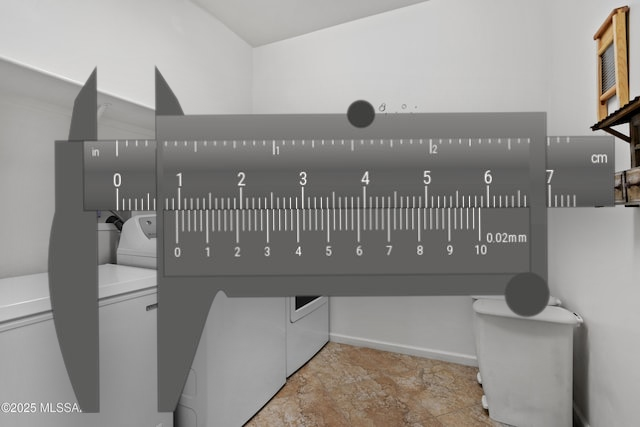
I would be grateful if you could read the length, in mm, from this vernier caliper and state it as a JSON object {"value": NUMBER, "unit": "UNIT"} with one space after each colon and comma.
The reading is {"value": 9.6, "unit": "mm"}
